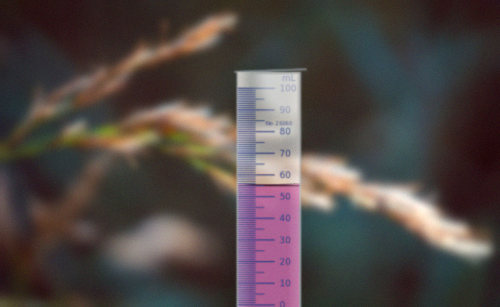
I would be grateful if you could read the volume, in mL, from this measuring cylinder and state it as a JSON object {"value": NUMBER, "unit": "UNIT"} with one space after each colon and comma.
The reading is {"value": 55, "unit": "mL"}
